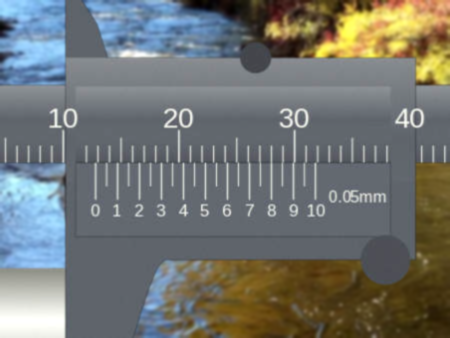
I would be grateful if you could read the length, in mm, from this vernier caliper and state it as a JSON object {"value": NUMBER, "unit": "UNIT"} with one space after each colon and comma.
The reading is {"value": 12.8, "unit": "mm"}
